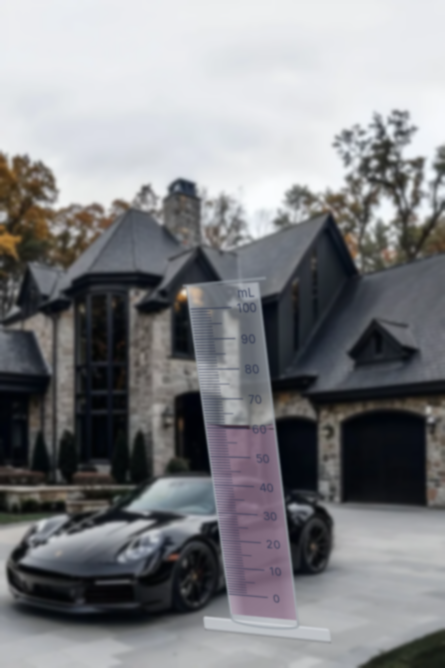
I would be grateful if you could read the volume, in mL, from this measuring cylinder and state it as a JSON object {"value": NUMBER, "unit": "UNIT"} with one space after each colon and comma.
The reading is {"value": 60, "unit": "mL"}
